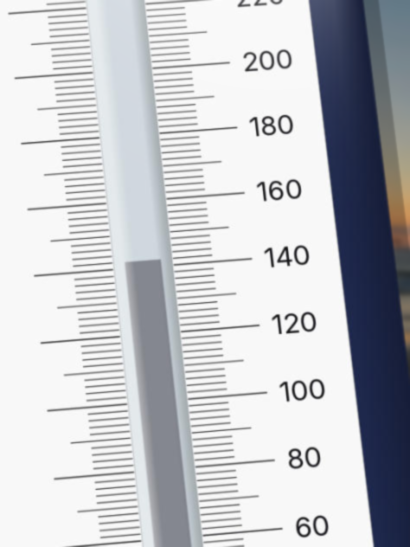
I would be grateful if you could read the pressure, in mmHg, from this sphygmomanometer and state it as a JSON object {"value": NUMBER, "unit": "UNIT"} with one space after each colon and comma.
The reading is {"value": 142, "unit": "mmHg"}
